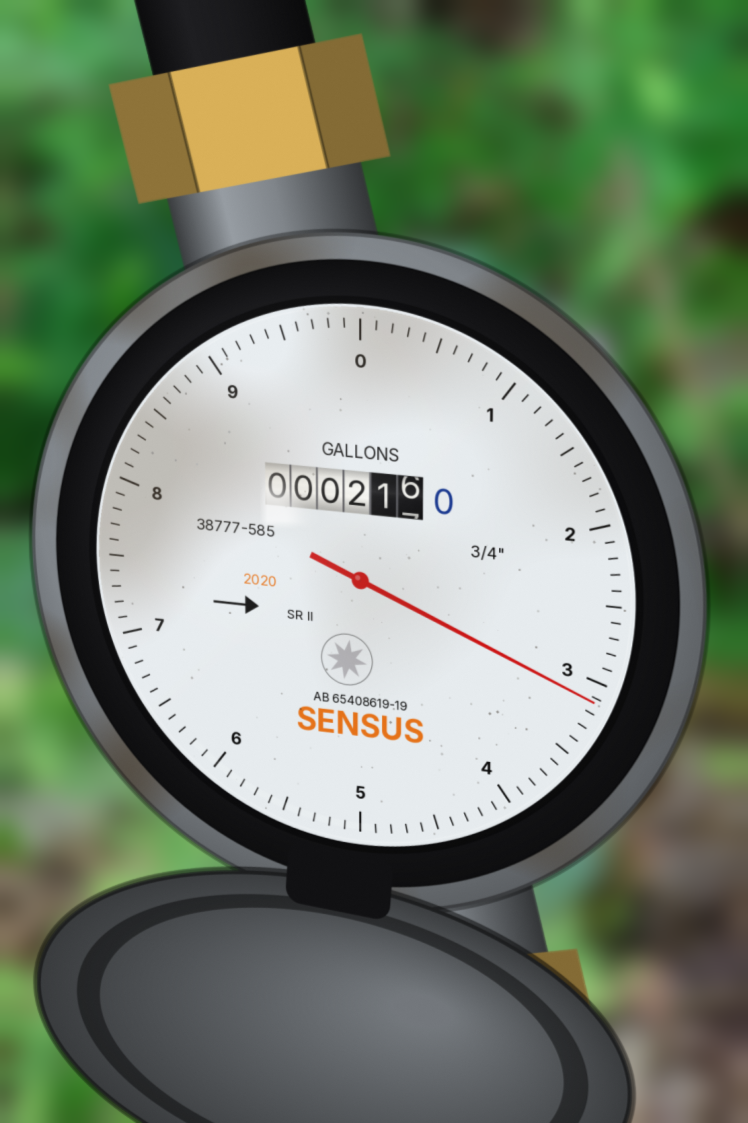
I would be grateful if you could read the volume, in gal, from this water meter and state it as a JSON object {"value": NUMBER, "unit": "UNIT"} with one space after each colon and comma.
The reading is {"value": 2163.1, "unit": "gal"}
